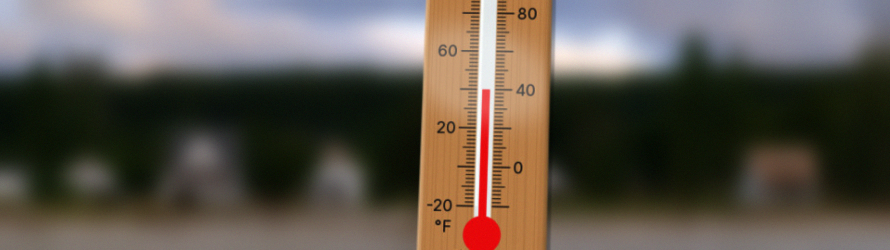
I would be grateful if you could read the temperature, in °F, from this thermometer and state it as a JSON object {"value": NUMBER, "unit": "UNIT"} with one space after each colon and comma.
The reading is {"value": 40, "unit": "°F"}
